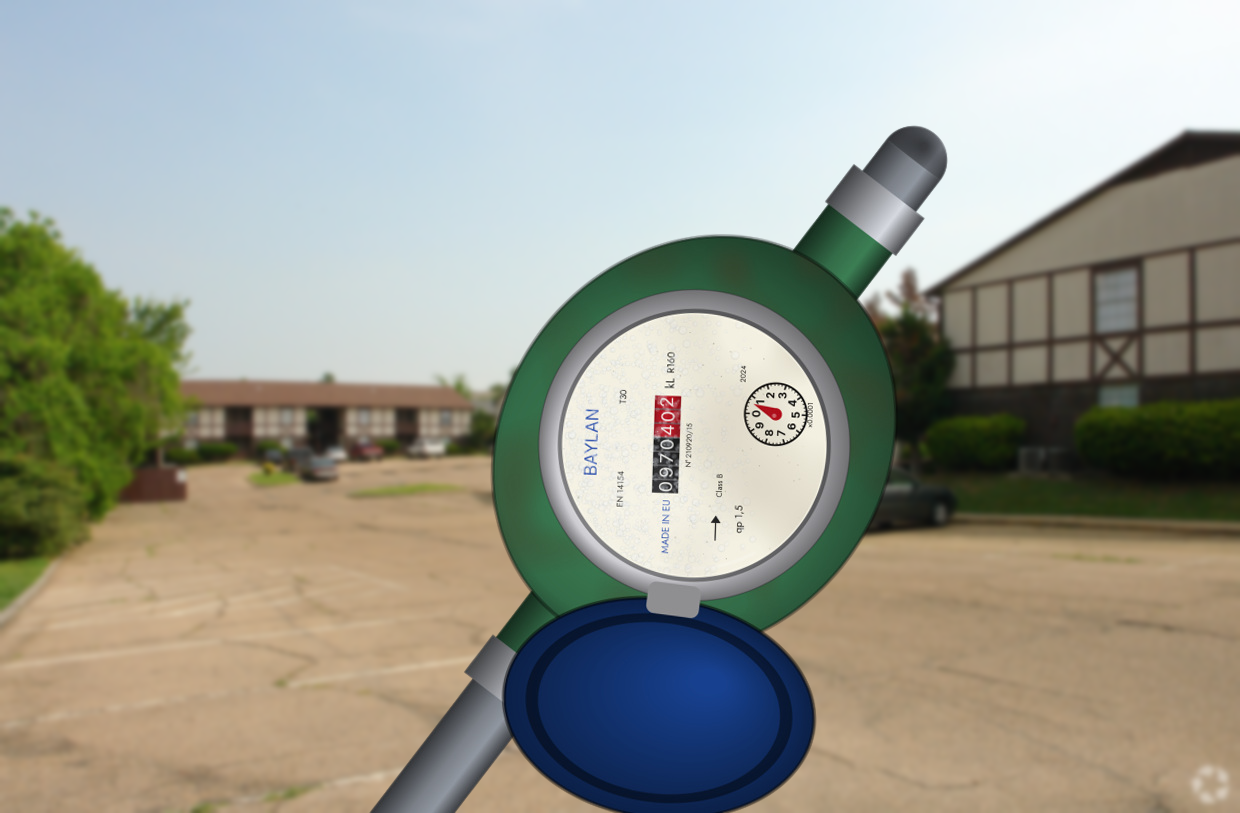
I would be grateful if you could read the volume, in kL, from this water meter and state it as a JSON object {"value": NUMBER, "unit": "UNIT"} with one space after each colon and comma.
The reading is {"value": 970.4020, "unit": "kL"}
